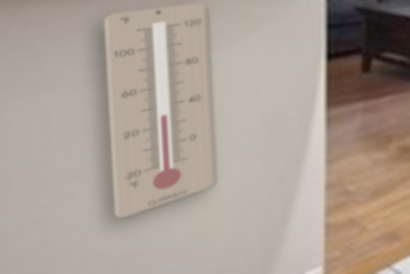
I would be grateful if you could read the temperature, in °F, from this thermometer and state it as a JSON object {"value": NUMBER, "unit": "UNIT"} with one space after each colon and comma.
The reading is {"value": 30, "unit": "°F"}
